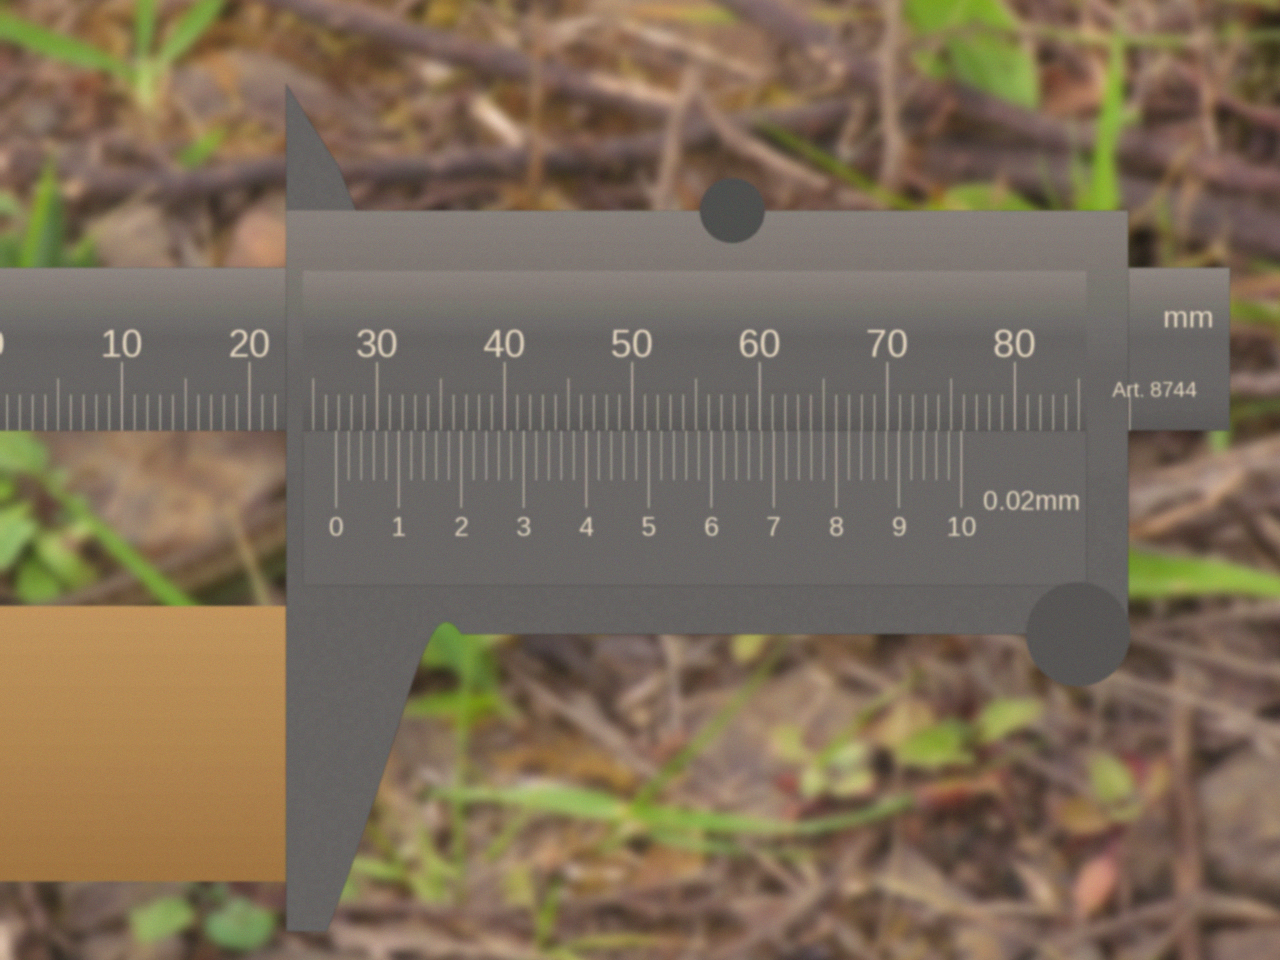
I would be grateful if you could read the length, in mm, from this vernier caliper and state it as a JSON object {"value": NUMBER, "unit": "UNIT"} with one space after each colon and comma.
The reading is {"value": 26.8, "unit": "mm"}
